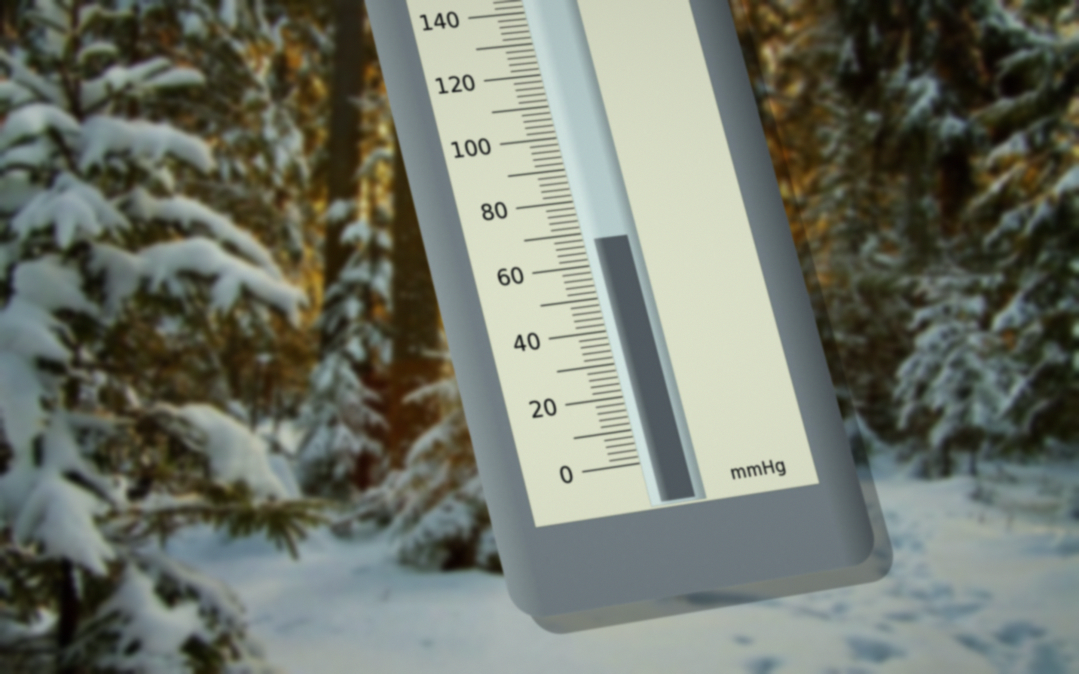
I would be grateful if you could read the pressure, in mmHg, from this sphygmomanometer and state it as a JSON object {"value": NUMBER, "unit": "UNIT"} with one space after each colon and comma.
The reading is {"value": 68, "unit": "mmHg"}
